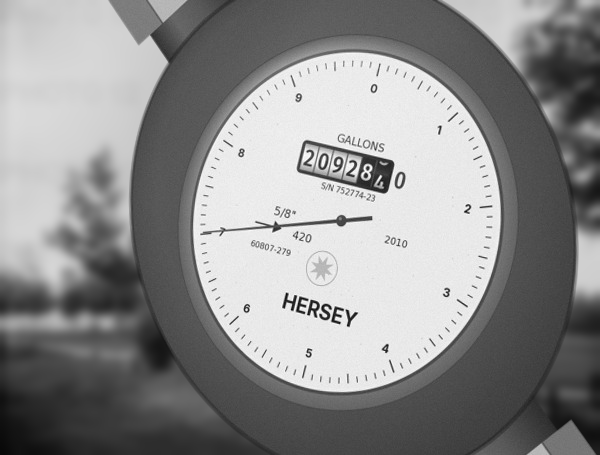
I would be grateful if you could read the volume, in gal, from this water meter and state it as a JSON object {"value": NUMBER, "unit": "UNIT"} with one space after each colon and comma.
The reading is {"value": 2092837.0, "unit": "gal"}
